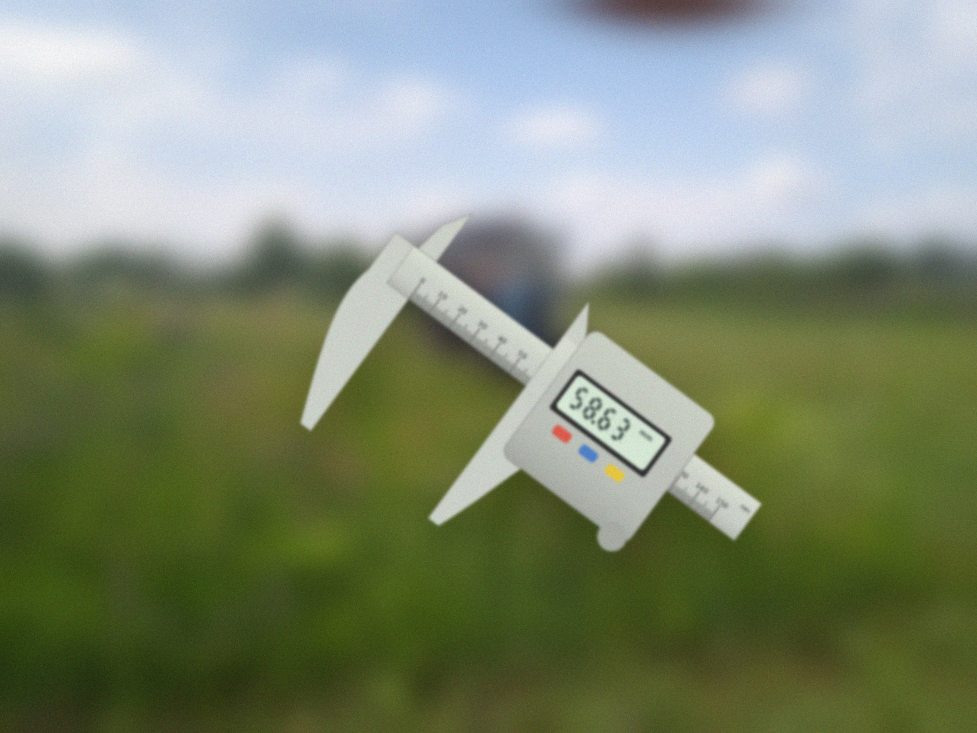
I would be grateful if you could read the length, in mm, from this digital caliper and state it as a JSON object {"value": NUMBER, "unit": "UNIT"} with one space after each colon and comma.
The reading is {"value": 58.63, "unit": "mm"}
